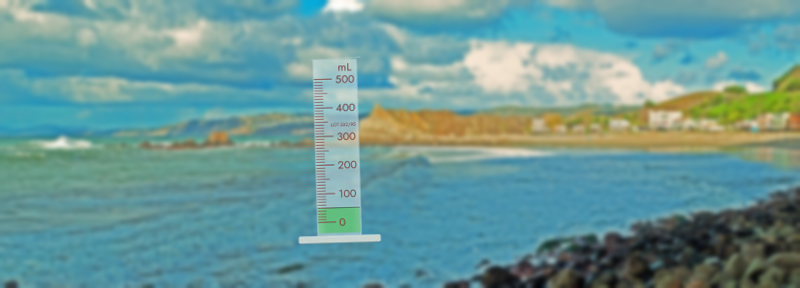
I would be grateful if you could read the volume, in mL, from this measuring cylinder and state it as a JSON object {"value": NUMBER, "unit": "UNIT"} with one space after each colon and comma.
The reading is {"value": 50, "unit": "mL"}
